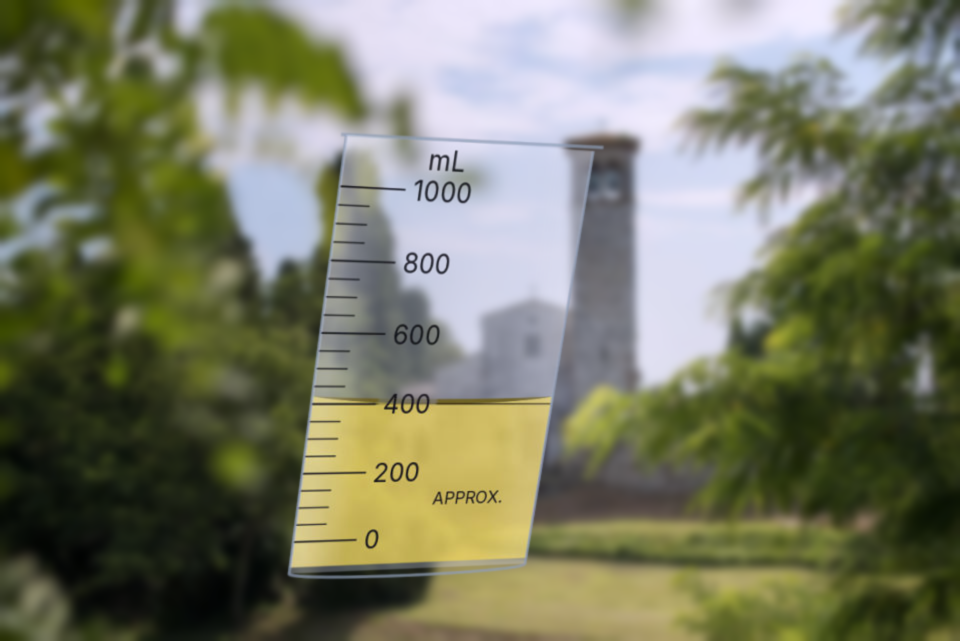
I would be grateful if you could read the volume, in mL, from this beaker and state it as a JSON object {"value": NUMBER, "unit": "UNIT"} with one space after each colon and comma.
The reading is {"value": 400, "unit": "mL"}
